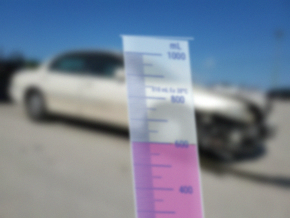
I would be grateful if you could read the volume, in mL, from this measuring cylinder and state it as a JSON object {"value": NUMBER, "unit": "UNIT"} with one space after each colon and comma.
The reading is {"value": 600, "unit": "mL"}
